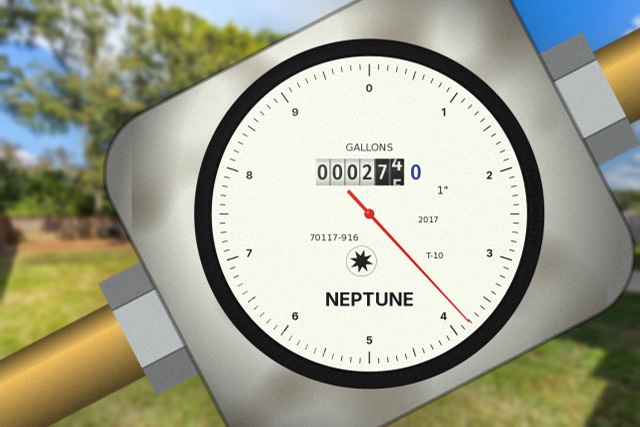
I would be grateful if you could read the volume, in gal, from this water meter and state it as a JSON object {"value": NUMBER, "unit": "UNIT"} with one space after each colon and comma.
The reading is {"value": 2743.8, "unit": "gal"}
